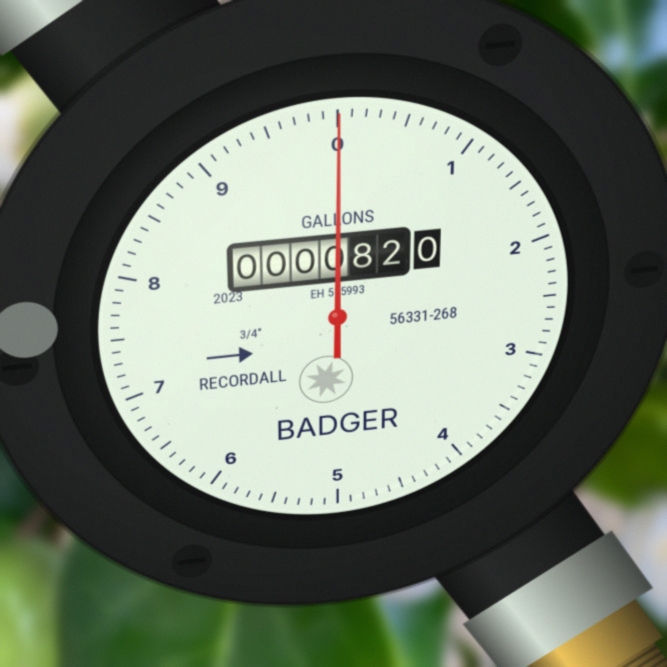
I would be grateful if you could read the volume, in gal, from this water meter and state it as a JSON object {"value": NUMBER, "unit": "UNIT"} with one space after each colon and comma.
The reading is {"value": 820.0, "unit": "gal"}
